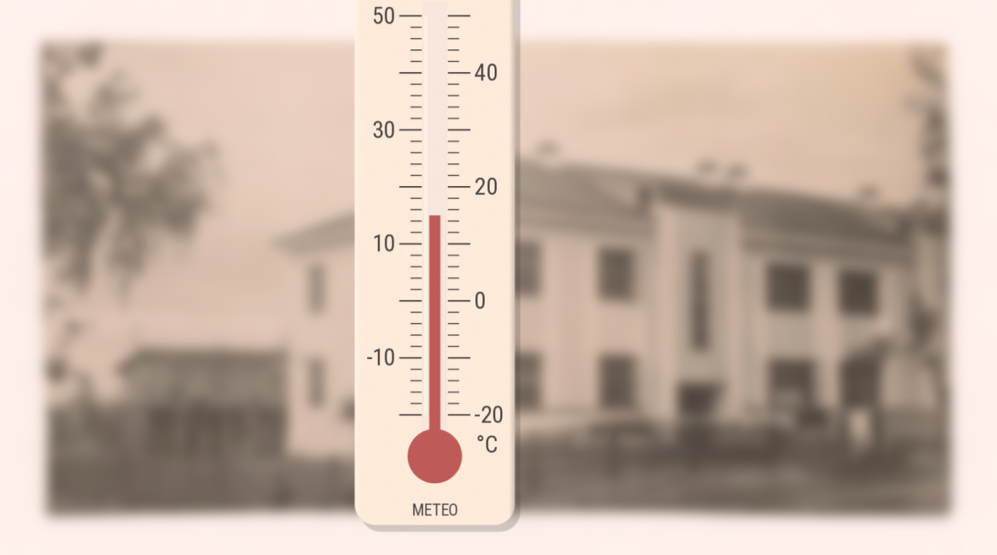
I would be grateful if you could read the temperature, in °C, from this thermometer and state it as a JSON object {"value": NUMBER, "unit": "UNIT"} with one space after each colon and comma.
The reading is {"value": 15, "unit": "°C"}
